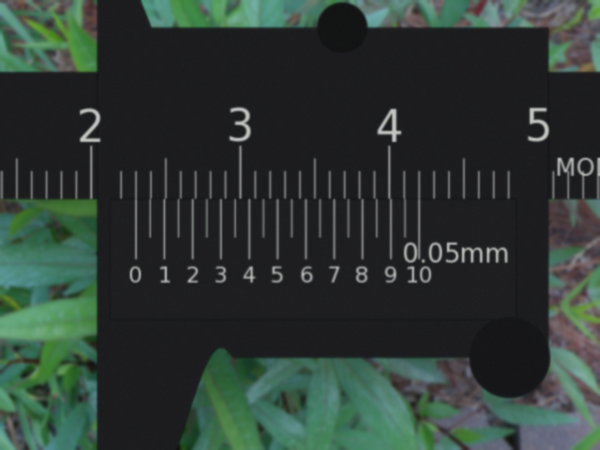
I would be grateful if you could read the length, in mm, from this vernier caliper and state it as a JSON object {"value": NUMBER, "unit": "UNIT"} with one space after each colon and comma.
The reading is {"value": 23.0, "unit": "mm"}
